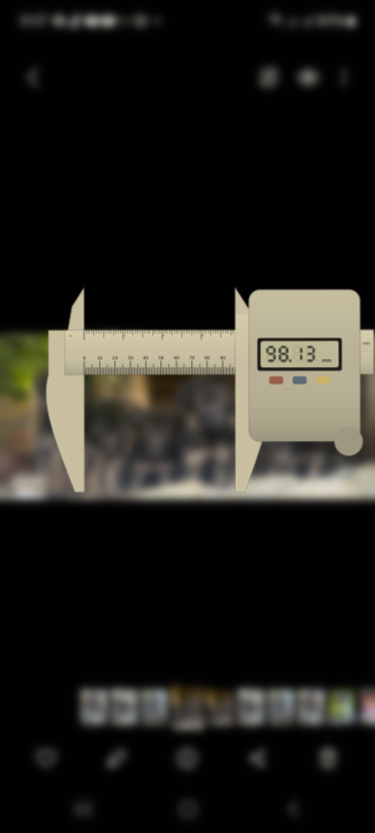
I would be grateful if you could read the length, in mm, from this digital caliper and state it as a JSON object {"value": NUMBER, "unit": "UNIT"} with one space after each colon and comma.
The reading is {"value": 98.13, "unit": "mm"}
